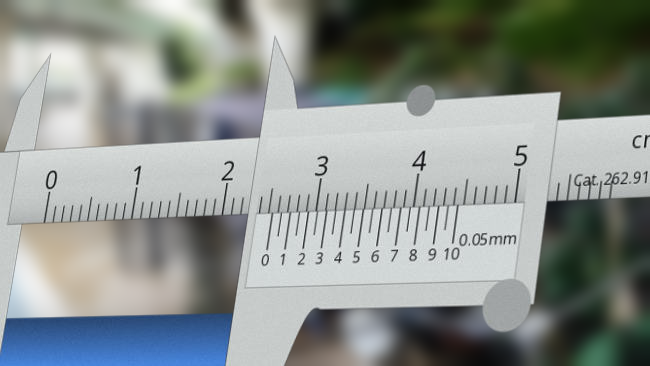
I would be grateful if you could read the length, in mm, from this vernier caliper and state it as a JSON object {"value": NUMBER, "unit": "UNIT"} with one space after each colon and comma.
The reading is {"value": 25.4, "unit": "mm"}
